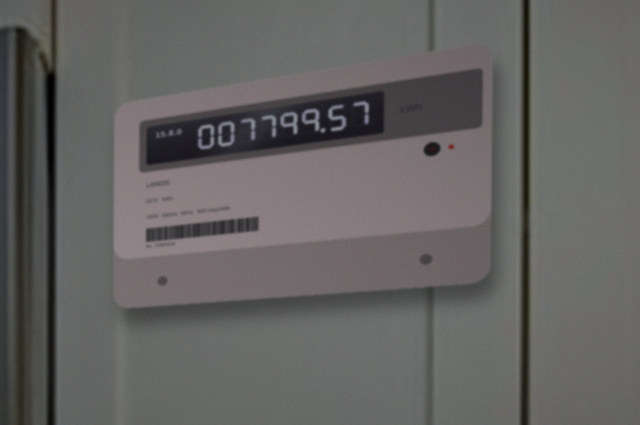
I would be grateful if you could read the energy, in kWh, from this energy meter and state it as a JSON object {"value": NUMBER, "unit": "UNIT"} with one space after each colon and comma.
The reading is {"value": 7799.57, "unit": "kWh"}
